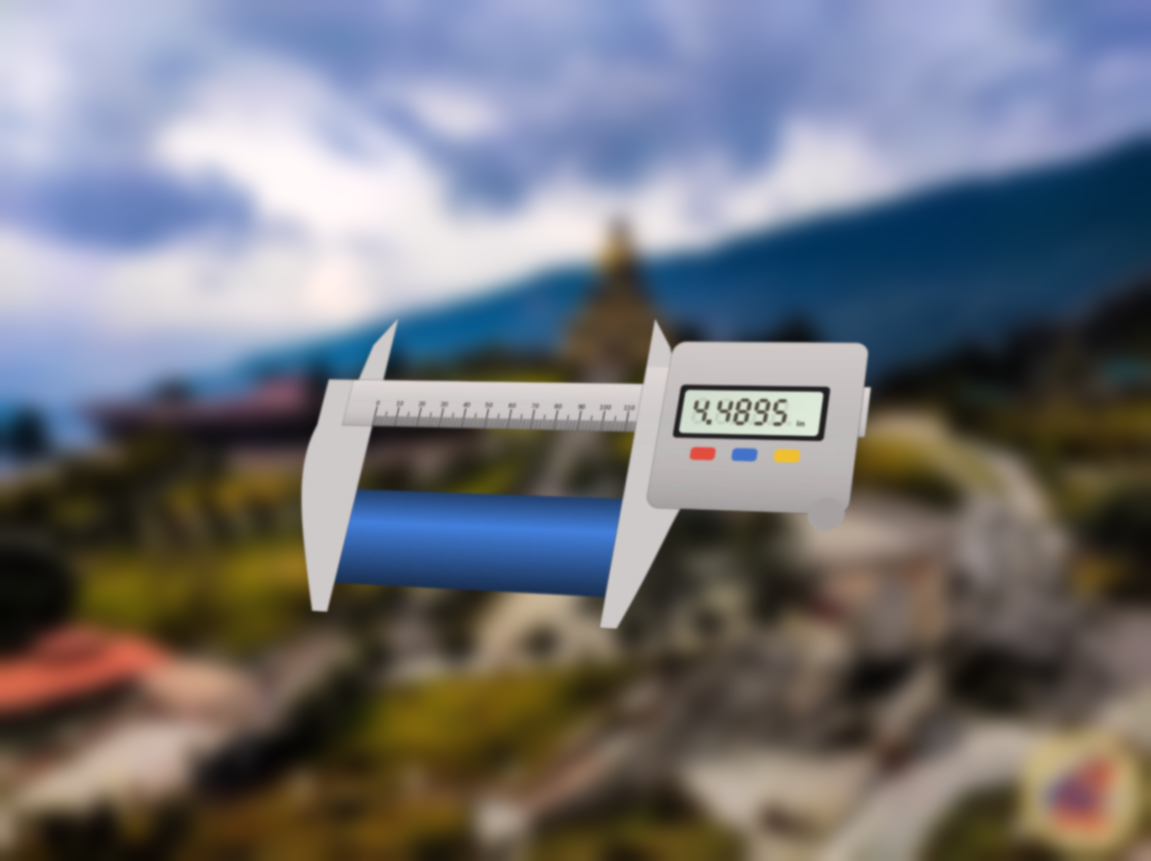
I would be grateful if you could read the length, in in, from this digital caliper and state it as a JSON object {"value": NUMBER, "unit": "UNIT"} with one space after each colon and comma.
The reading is {"value": 4.4895, "unit": "in"}
